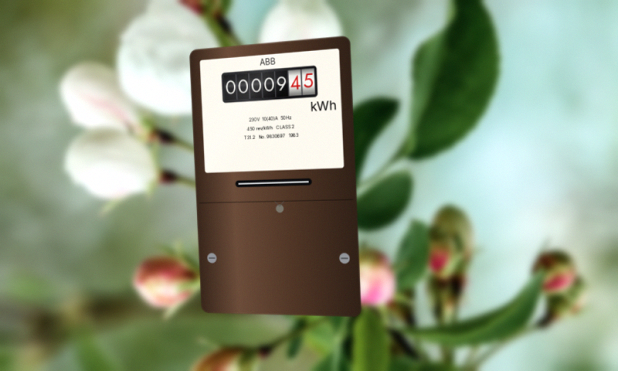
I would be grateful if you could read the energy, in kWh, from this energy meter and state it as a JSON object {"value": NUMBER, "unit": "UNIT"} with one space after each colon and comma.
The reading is {"value": 9.45, "unit": "kWh"}
